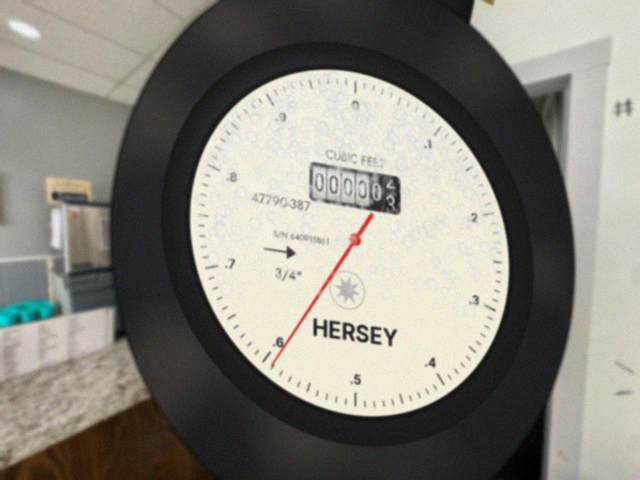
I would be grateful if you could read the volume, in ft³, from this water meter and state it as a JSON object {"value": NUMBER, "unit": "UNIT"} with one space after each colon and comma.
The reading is {"value": 2.59, "unit": "ft³"}
